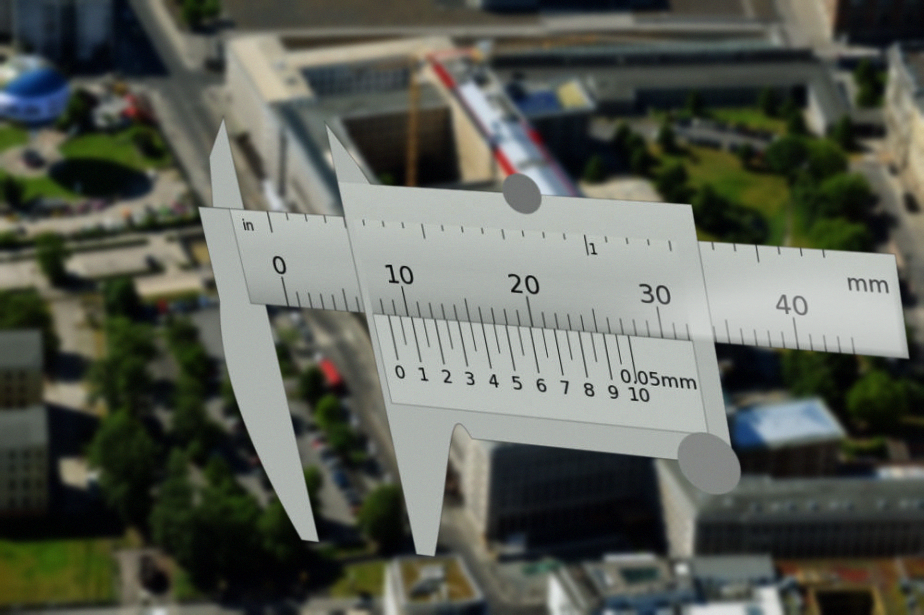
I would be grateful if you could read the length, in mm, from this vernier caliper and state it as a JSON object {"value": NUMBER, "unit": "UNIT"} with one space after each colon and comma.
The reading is {"value": 8.4, "unit": "mm"}
